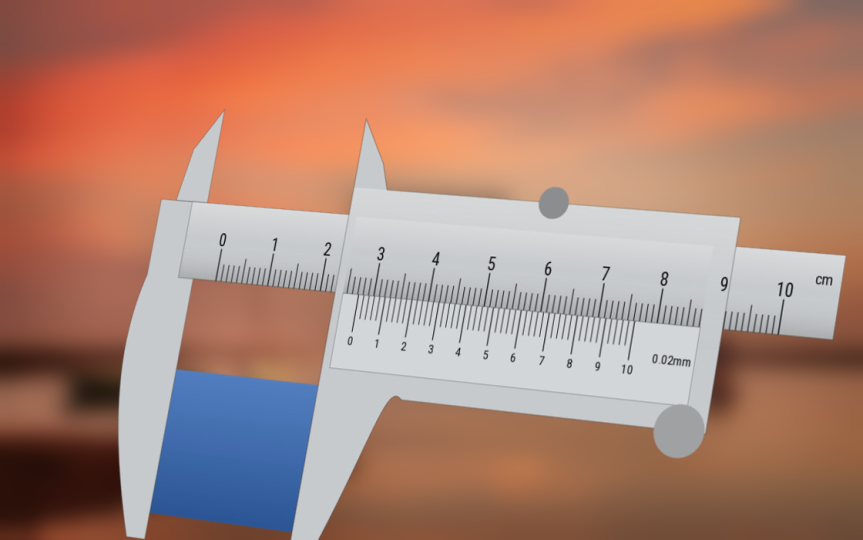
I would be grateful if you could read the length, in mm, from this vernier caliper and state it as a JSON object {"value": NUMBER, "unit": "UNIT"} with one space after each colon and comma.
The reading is {"value": 27.2, "unit": "mm"}
